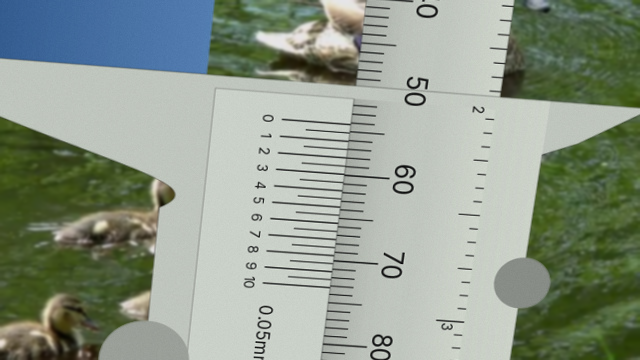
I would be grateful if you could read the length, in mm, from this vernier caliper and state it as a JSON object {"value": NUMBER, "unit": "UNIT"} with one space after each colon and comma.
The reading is {"value": 54.2, "unit": "mm"}
